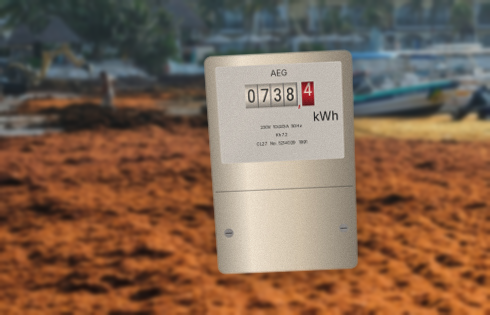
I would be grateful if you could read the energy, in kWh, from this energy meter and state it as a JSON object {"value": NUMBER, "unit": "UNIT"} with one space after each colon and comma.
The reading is {"value": 738.4, "unit": "kWh"}
